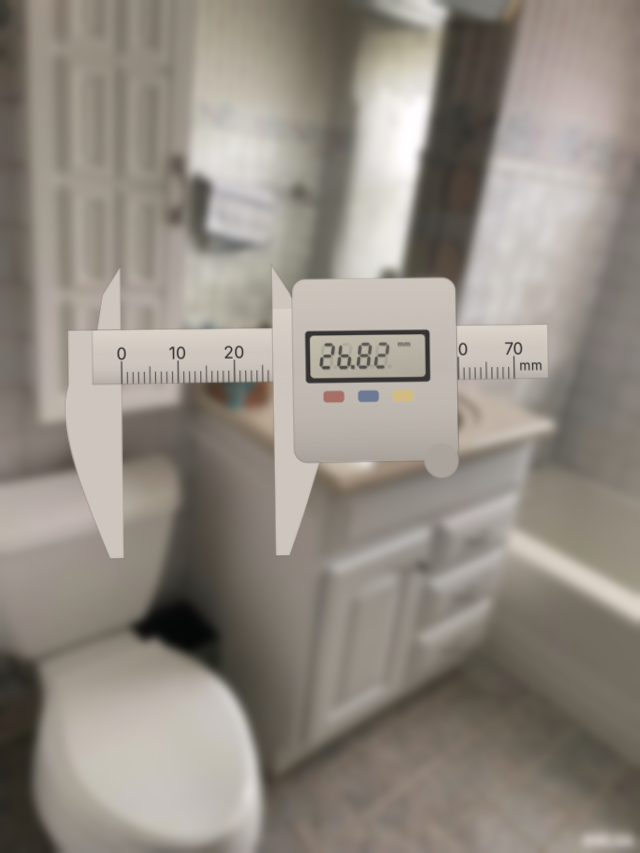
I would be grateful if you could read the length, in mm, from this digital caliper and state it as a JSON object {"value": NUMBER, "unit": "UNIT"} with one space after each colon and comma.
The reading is {"value": 26.82, "unit": "mm"}
